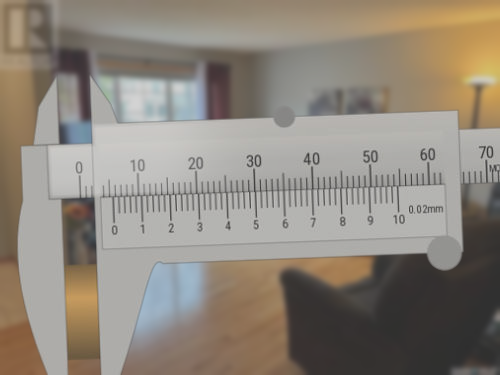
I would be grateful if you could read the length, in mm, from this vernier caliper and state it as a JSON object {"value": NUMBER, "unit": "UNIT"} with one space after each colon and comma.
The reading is {"value": 5.6, "unit": "mm"}
